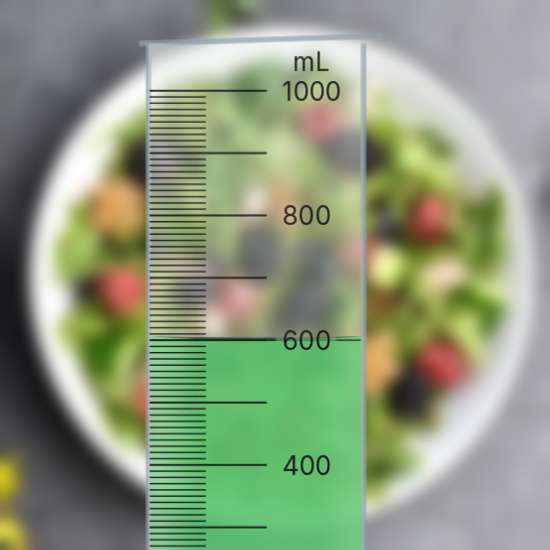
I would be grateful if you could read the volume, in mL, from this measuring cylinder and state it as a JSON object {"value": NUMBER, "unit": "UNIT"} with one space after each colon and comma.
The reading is {"value": 600, "unit": "mL"}
